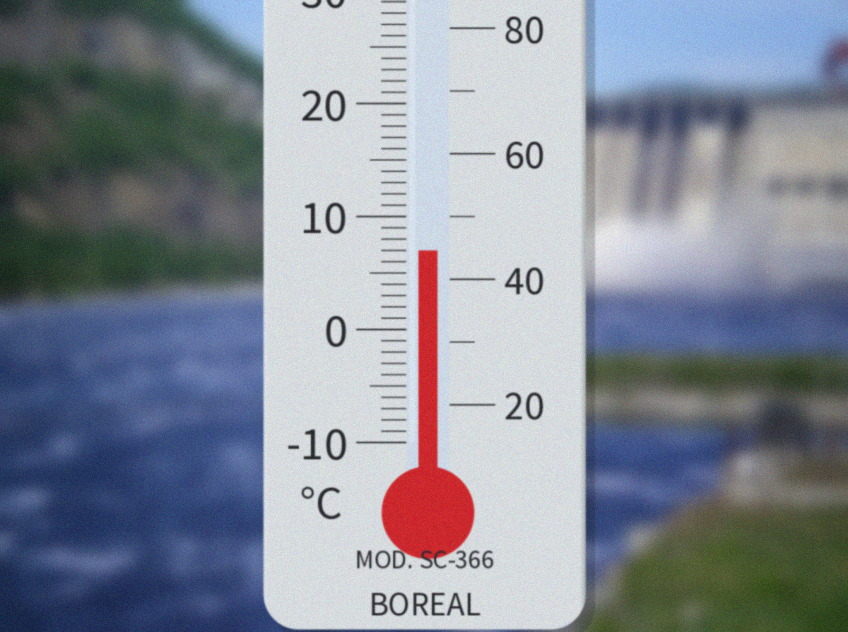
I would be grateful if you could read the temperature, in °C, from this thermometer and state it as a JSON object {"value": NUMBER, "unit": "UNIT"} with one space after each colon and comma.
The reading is {"value": 7, "unit": "°C"}
